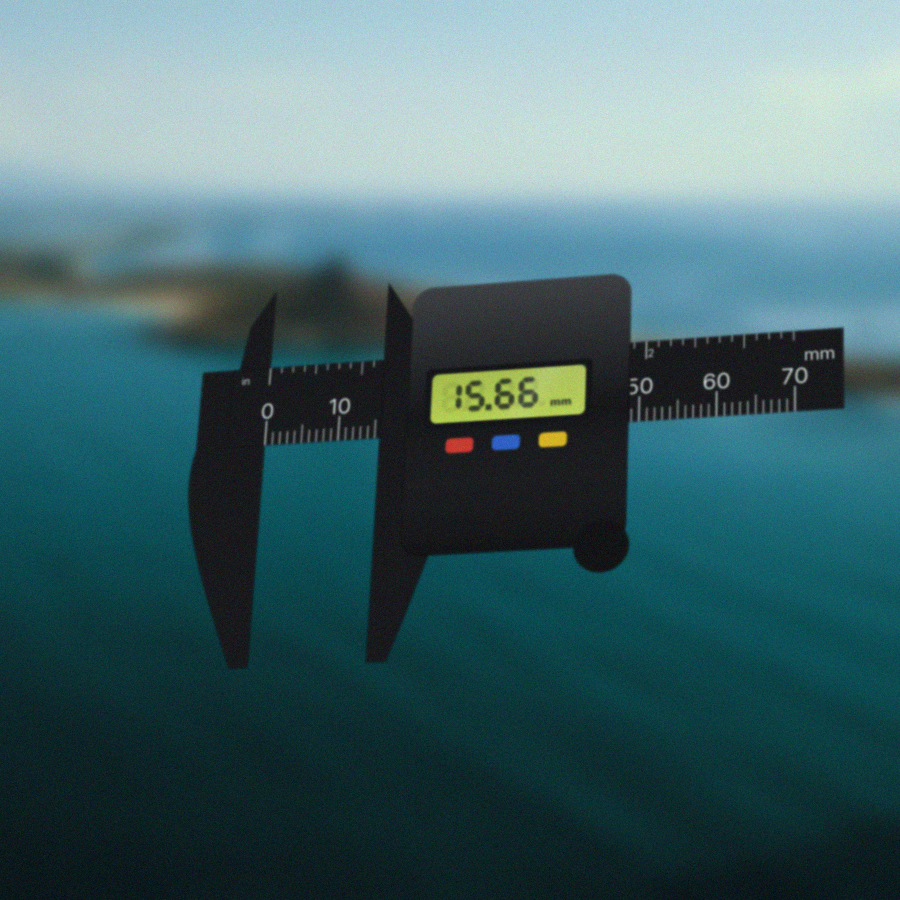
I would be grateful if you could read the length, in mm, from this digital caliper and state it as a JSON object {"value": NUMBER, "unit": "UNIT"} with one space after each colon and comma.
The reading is {"value": 15.66, "unit": "mm"}
